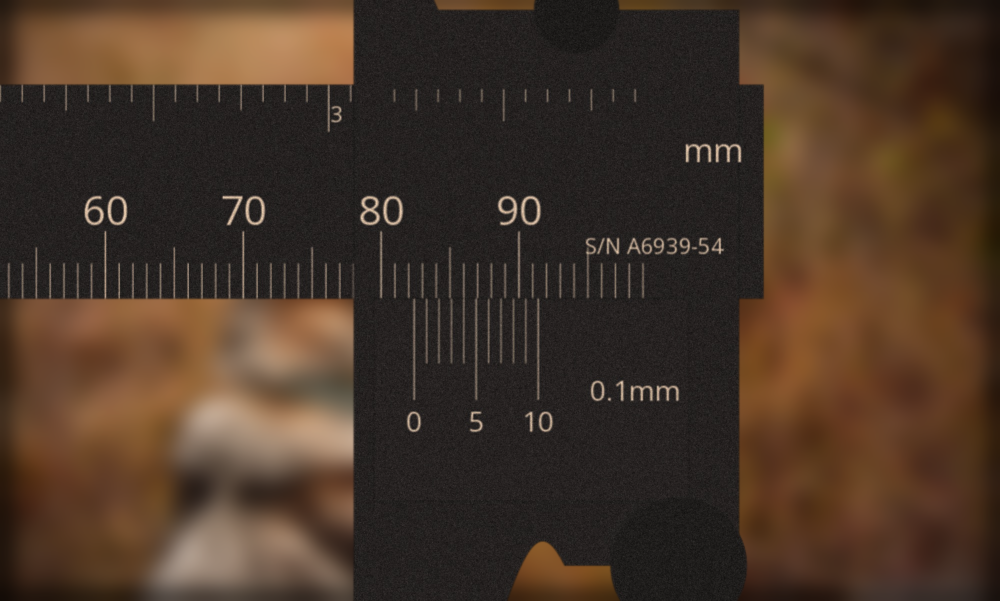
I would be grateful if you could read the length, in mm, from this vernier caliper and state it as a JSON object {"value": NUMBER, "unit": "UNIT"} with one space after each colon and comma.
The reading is {"value": 82.4, "unit": "mm"}
